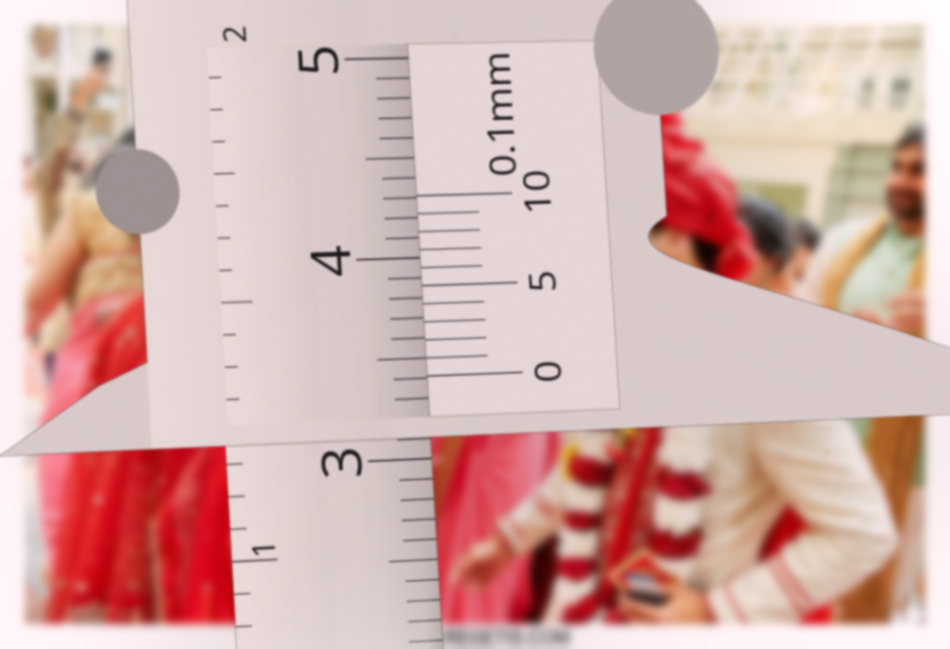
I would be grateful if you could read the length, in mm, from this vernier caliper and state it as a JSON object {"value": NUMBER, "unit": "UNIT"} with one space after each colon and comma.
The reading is {"value": 34.1, "unit": "mm"}
